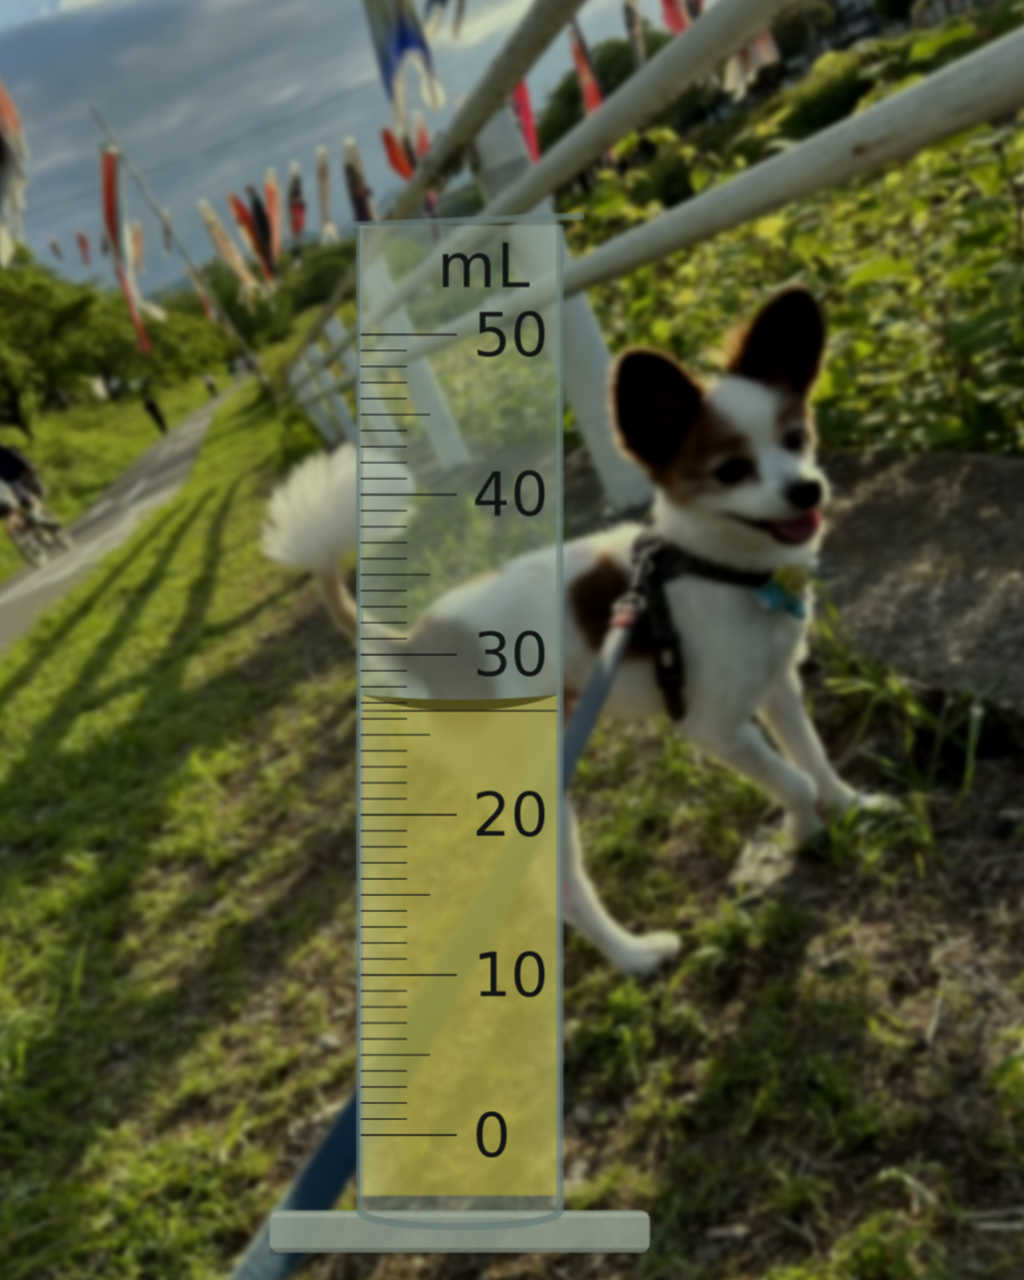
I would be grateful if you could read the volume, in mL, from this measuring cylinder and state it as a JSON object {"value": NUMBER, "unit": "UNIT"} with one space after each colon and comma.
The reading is {"value": 26.5, "unit": "mL"}
